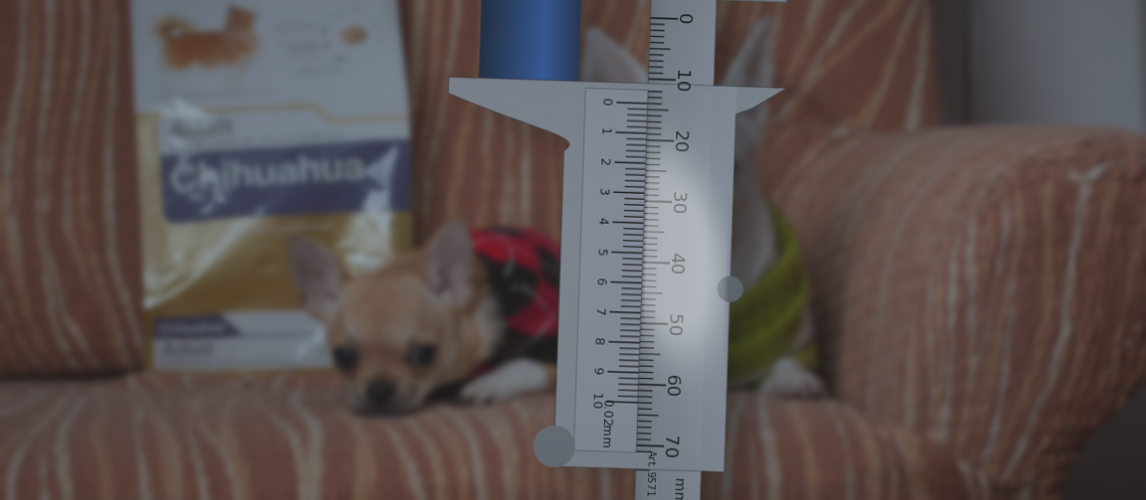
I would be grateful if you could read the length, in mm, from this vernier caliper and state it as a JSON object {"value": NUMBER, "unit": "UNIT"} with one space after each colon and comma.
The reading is {"value": 14.0, "unit": "mm"}
